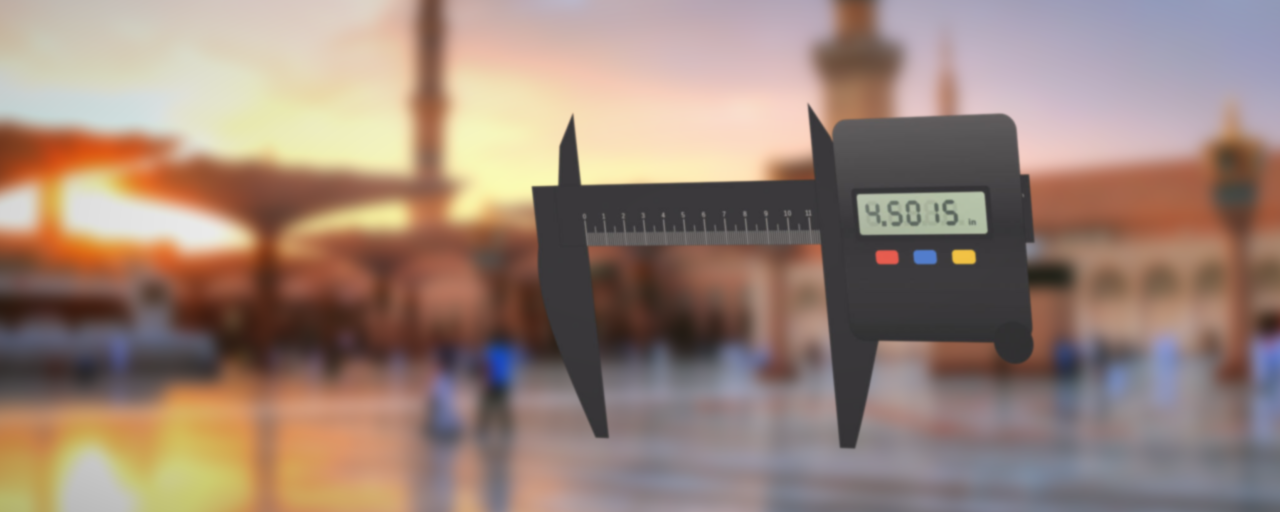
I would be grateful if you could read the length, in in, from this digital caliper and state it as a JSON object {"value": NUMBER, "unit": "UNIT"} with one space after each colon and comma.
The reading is {"value": 4.5015, "unit": "in"}
